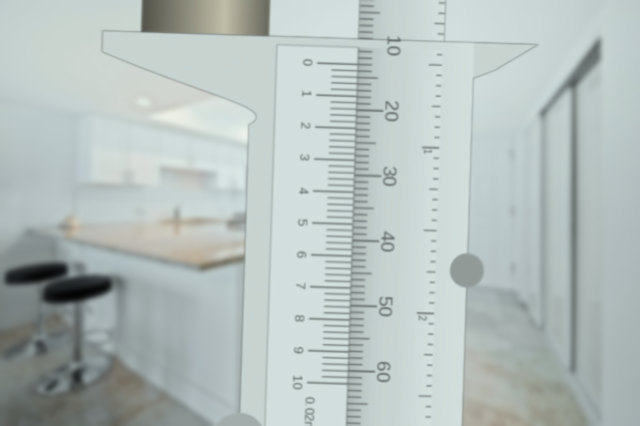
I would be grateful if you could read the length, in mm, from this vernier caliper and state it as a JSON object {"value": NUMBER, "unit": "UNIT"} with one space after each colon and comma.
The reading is {"value": 13.0, "unit": "mm"}
